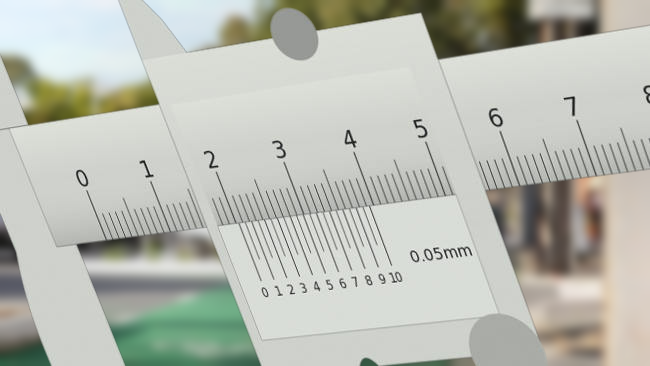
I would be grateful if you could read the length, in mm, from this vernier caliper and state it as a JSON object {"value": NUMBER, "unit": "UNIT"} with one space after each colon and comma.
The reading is {"value": 20.4, "unit": "mm"}
